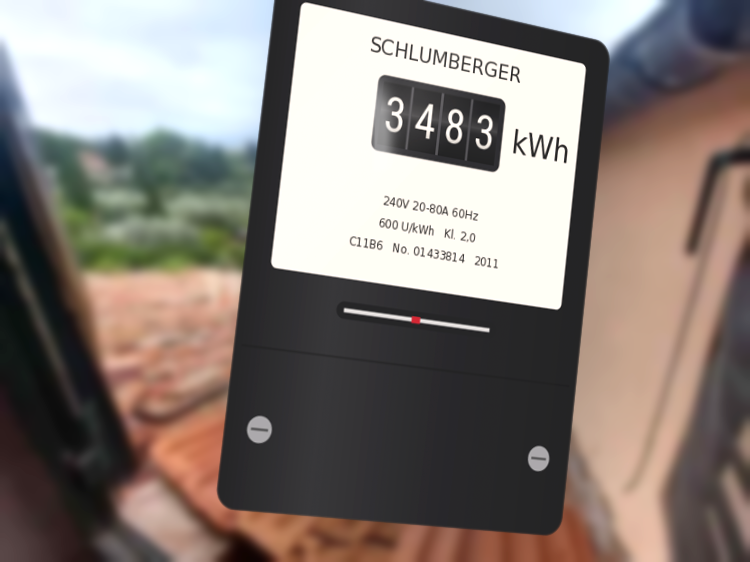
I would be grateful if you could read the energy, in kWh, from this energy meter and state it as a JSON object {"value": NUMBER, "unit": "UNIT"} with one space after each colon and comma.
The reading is {"value": 3483, "unit": "kWh"}
